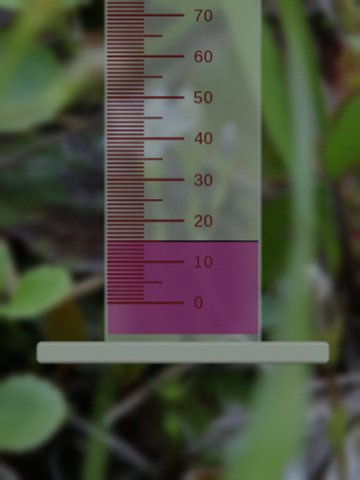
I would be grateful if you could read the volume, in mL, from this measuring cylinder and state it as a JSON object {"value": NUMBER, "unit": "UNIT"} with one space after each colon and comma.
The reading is {"value": 15, "unit": "mL"}
